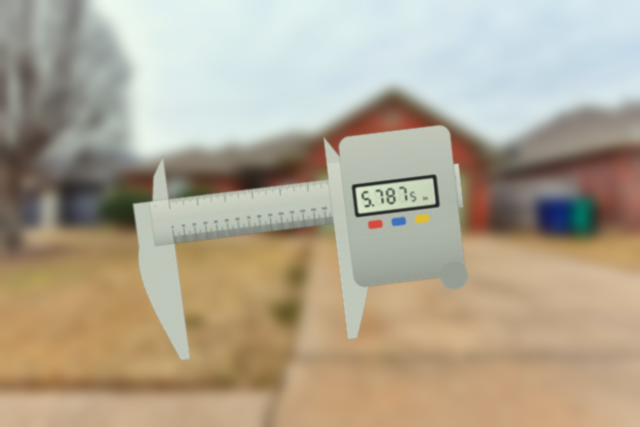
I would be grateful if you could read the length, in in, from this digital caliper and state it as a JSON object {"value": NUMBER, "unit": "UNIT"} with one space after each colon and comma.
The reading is {"value": 5.7875, "unit": "in"}
